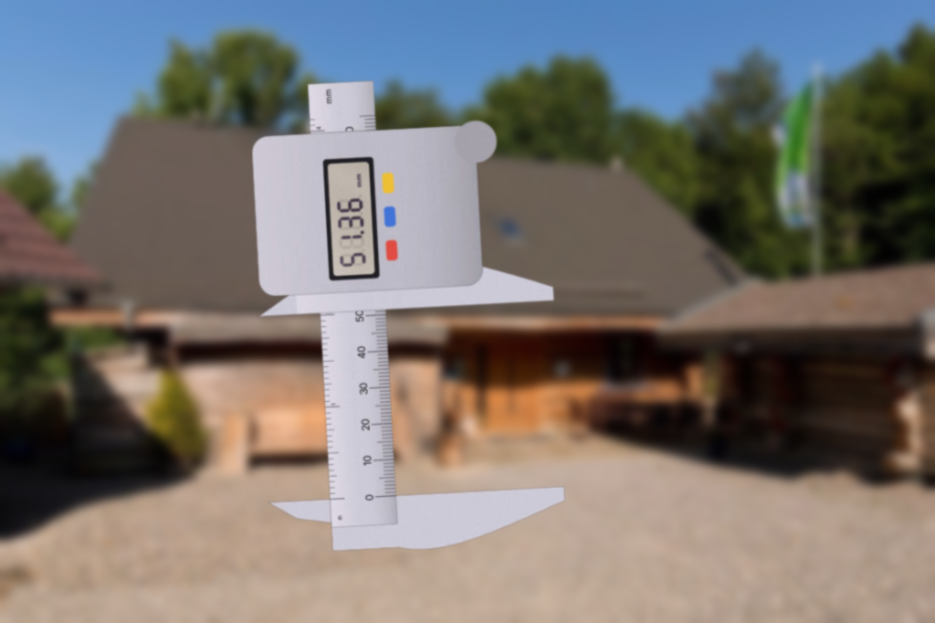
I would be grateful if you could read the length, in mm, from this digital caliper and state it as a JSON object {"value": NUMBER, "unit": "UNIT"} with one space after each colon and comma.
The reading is {"value": 51.36, "unit": "mm"}
